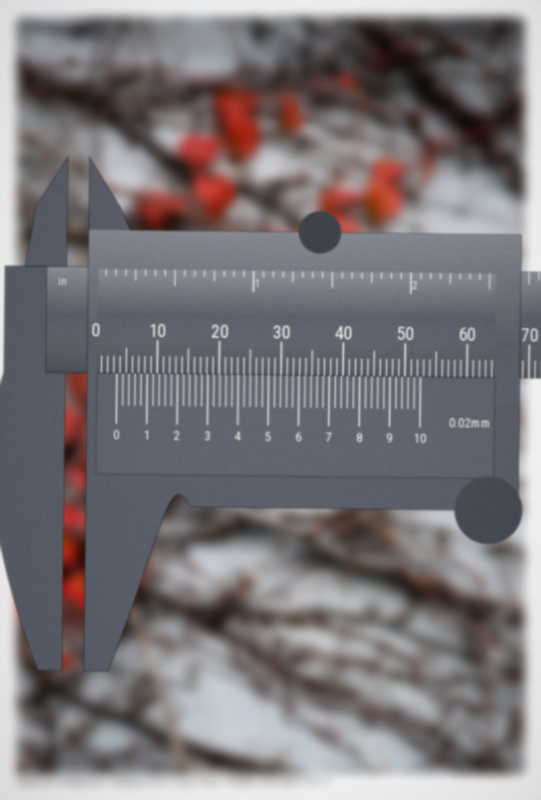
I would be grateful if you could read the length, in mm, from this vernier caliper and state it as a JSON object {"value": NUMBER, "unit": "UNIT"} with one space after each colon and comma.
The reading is {"value": 3.5, "unit": "mm"}
